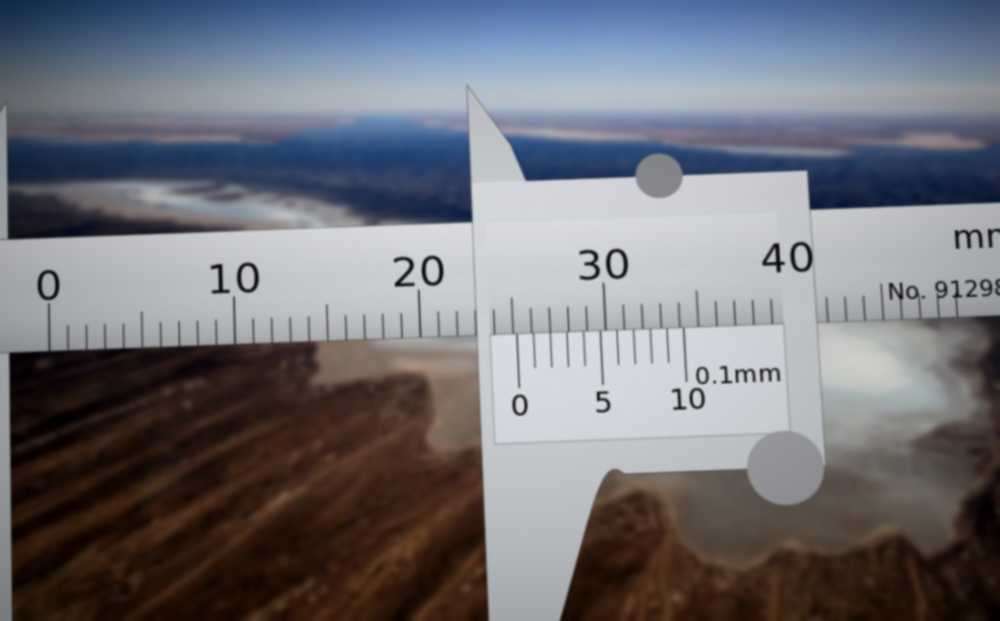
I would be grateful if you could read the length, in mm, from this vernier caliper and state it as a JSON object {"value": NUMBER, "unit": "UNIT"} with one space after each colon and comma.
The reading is {"value": 25.2, "unit": "mm"}
